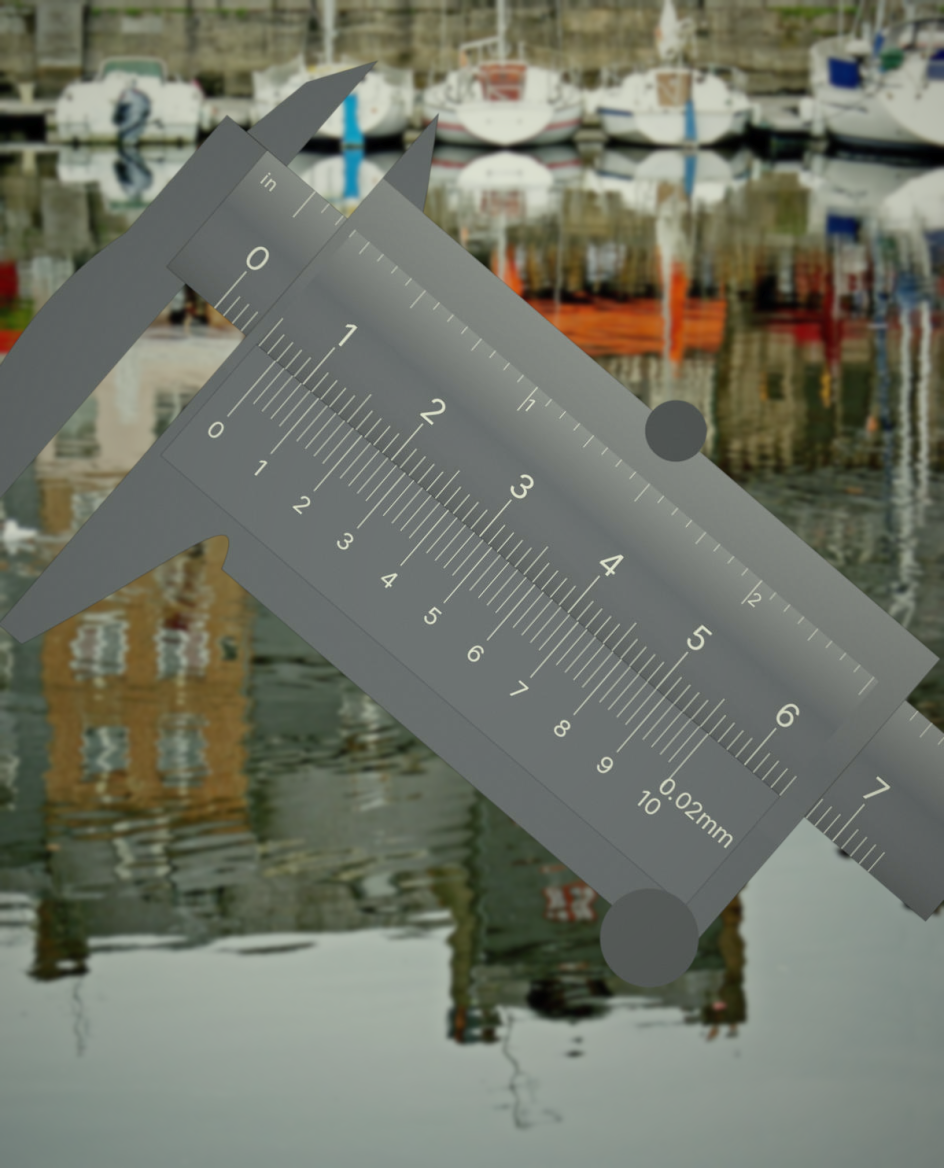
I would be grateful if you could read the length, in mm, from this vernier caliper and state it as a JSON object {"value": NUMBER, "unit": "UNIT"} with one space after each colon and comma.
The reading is {"value": 6.9, "unit": "mm"}
